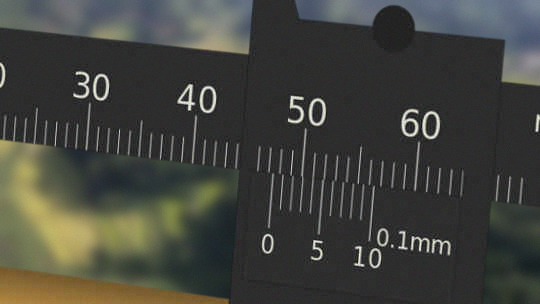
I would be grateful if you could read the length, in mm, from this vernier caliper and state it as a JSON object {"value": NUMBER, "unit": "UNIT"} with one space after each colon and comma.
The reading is {"value": 47.4, "unit": "mm"}
